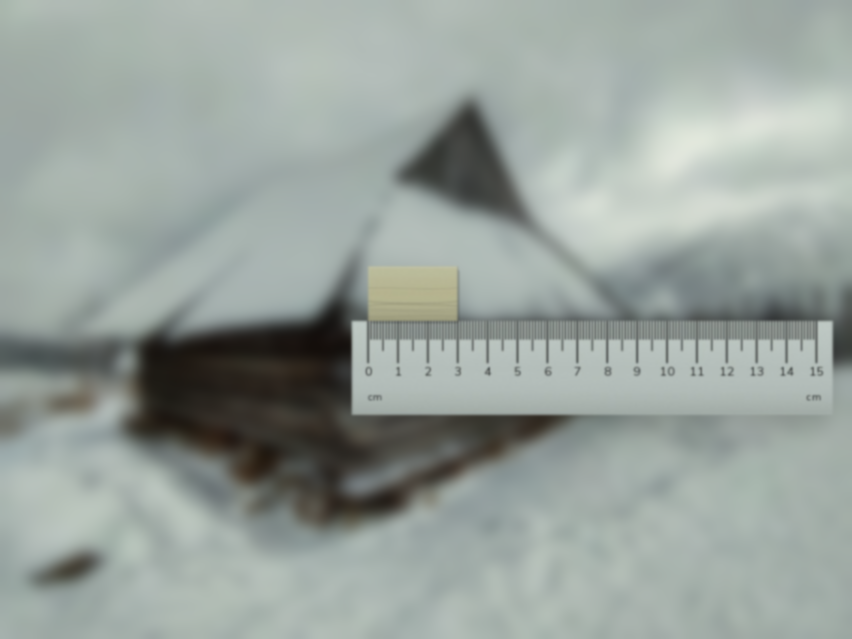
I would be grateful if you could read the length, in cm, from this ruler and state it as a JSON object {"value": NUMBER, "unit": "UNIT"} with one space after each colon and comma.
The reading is {"value": 3, "unit": "cm"}
